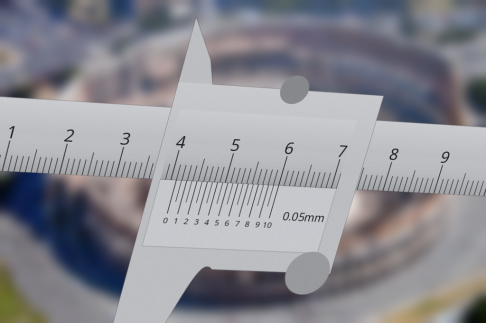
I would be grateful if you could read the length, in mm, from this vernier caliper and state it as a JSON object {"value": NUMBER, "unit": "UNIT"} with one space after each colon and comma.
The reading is {"value": 41.0, "unit": "mm"}
